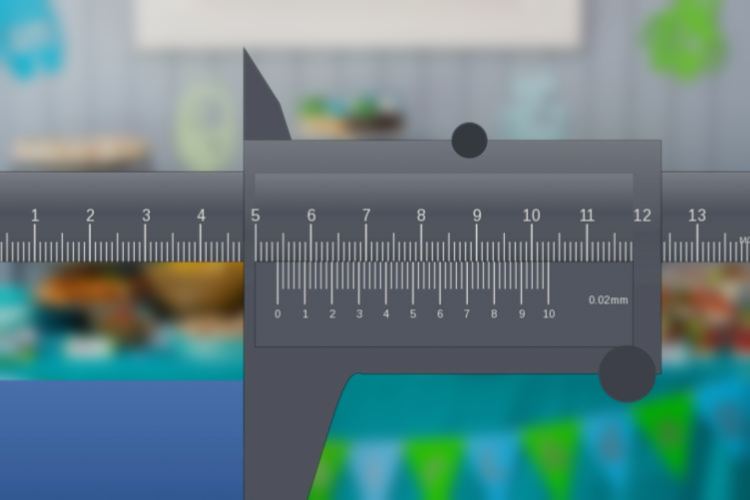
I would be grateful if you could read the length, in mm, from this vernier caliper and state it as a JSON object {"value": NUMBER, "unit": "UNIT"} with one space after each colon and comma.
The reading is {"value": 54.0, "unit": "mm"}
